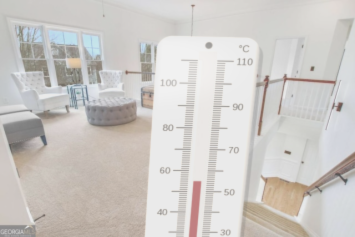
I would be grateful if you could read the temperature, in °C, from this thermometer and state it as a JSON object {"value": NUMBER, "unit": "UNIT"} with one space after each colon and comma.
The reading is {"value": 55, "unit": "°C"}
